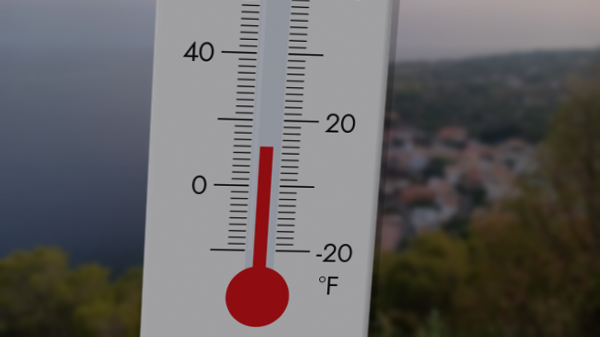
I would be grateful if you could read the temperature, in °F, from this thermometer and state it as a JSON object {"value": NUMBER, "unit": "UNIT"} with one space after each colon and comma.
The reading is {"value": 12, "unit": "°F"}
